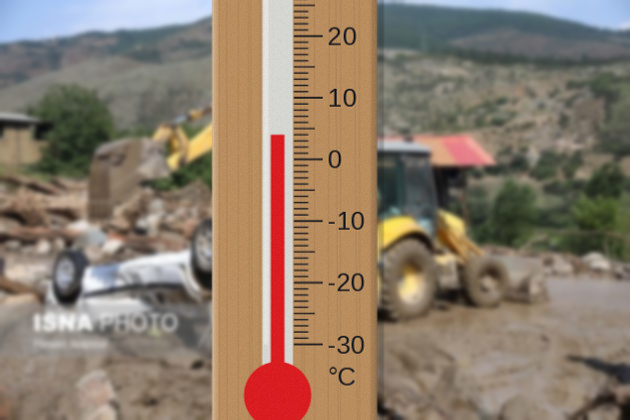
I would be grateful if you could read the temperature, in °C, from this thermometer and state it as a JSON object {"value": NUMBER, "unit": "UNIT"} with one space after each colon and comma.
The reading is {"value": 4, "unit": "°C"}
